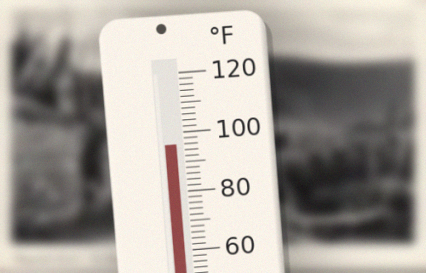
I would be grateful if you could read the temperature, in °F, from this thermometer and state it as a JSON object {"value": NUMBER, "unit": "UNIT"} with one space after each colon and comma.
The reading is {"value": 96, "unit": "°F"}
